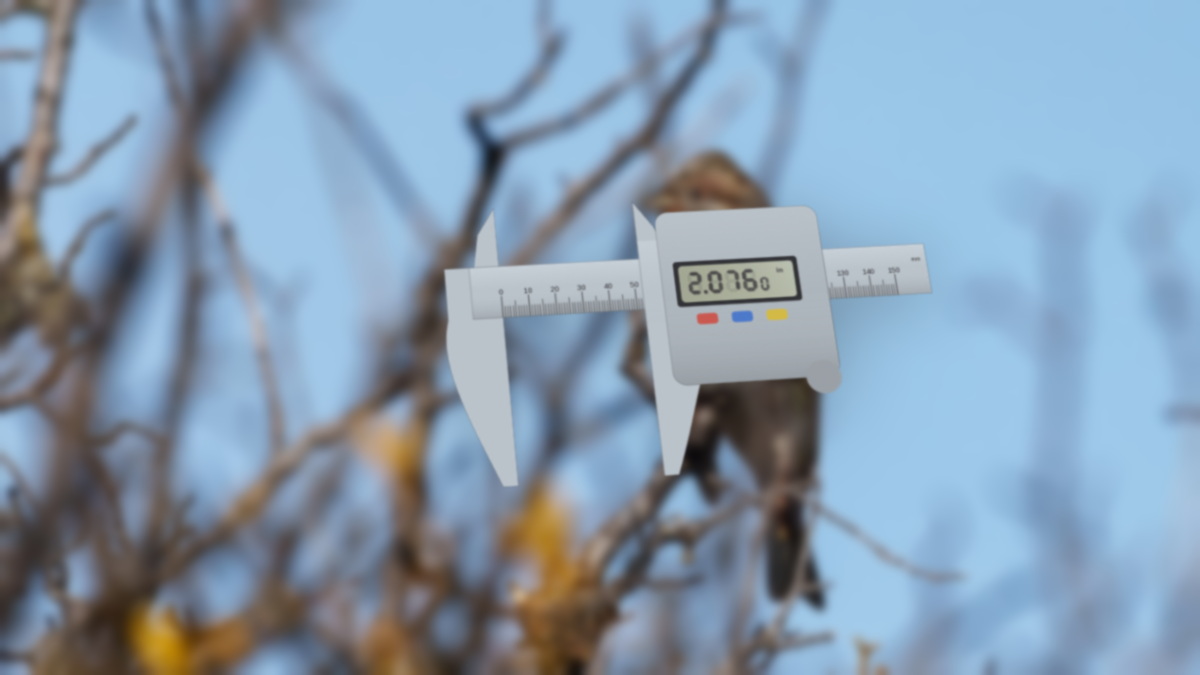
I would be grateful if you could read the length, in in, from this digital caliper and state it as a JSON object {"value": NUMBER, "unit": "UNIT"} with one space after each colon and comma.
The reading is {"value": 2.0760, "unit": "in"}
